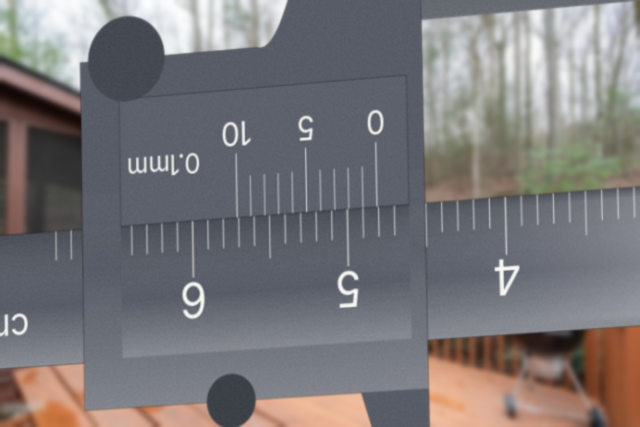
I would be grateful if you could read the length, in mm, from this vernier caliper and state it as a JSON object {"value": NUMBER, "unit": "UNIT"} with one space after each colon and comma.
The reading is {"value": 48.1, "unit": "mm"}
